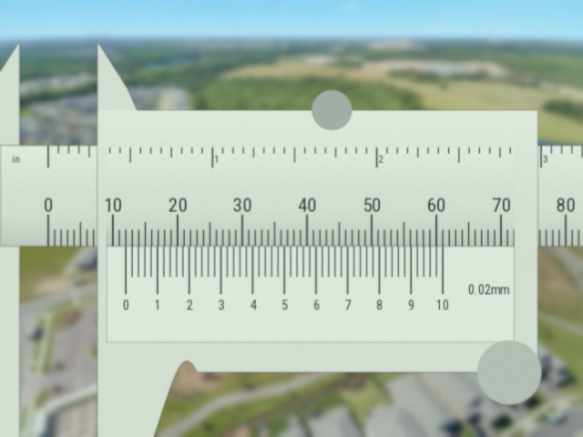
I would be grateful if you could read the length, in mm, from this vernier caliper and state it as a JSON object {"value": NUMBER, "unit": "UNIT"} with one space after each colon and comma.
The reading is {"value": 12.0, "unit": "mm"}
